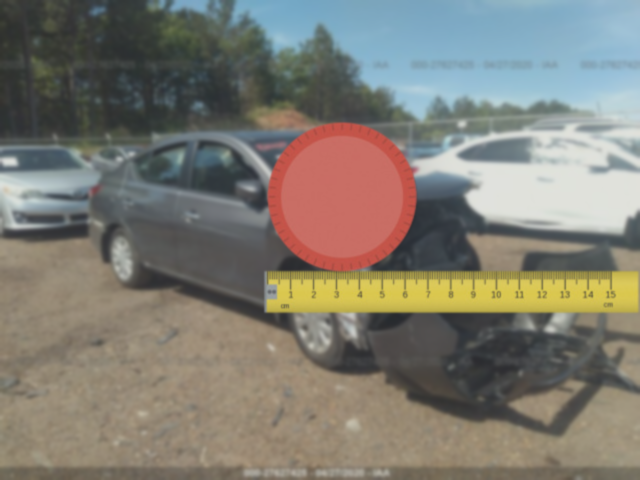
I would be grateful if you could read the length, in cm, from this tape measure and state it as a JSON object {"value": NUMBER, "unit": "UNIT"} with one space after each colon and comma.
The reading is {"value": 6.5, "unit": "cm"}
